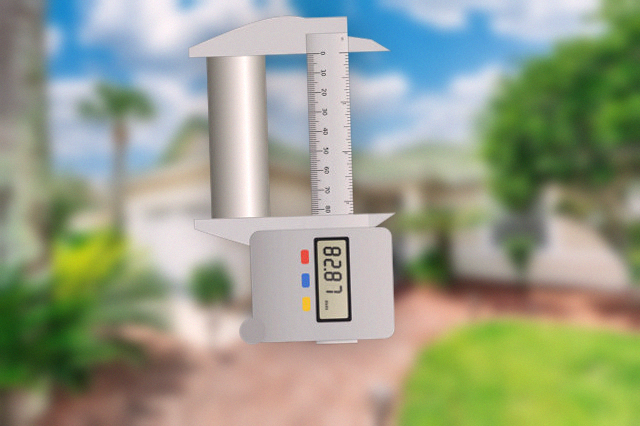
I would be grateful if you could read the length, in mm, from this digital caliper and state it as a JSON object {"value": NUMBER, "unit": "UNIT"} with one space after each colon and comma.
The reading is {"value": 82.87, "unit": "mm"}
